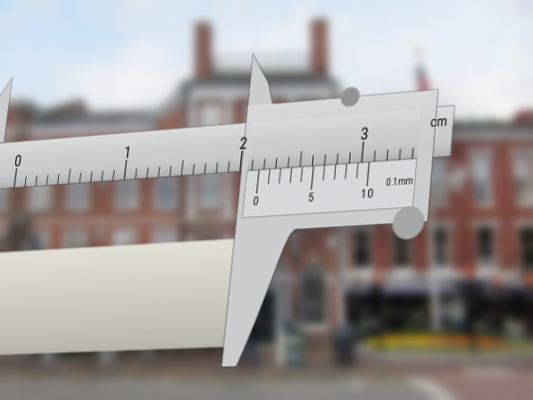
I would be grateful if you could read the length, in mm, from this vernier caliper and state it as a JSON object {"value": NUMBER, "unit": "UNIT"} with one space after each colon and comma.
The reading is {"value": 21.6, "unit": "mm"}
